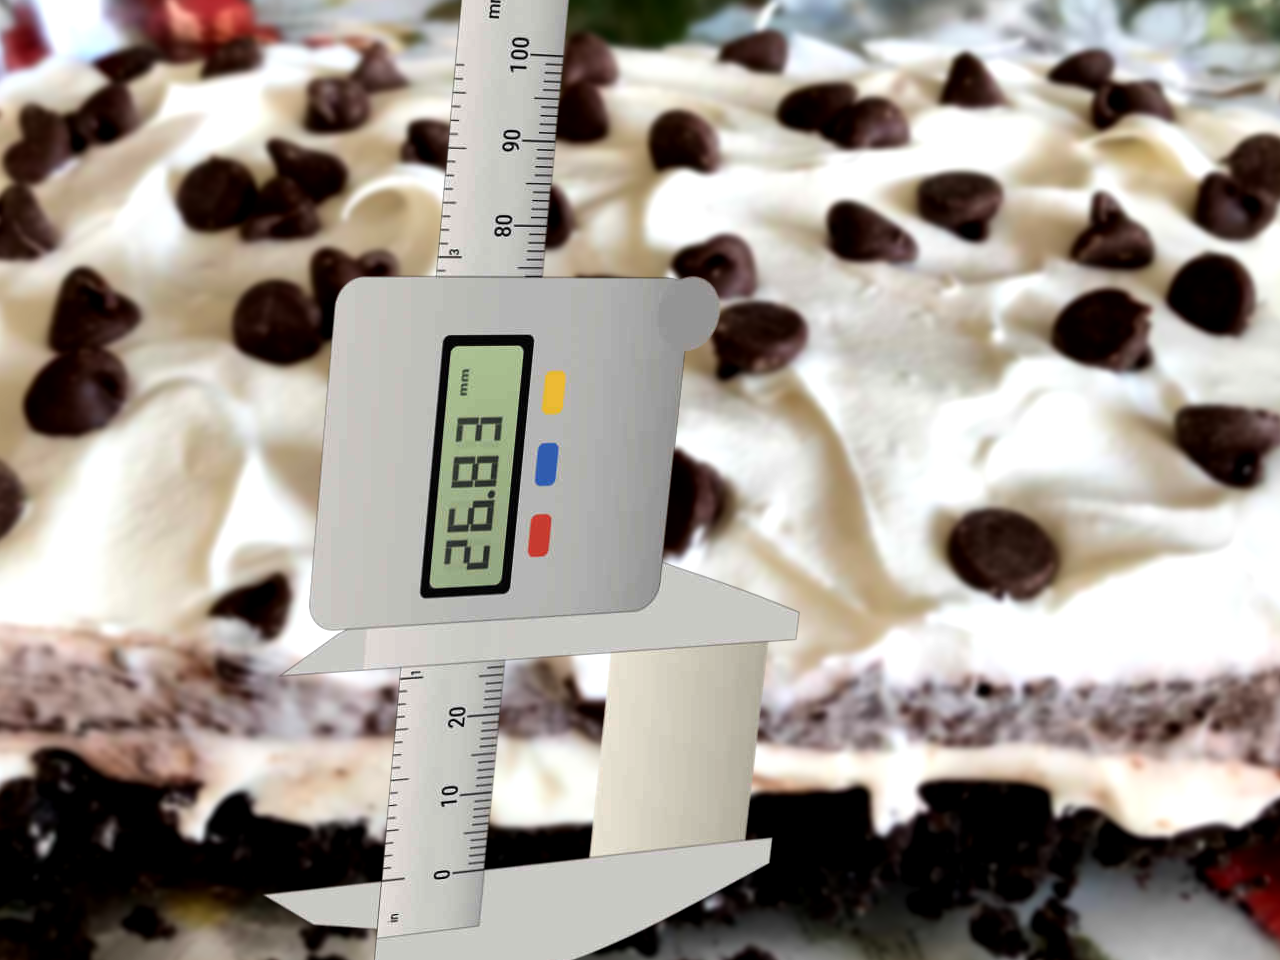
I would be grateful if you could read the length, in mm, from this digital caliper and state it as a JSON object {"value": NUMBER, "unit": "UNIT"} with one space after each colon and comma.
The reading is {"value": 26.83, "unit": "mm"}
